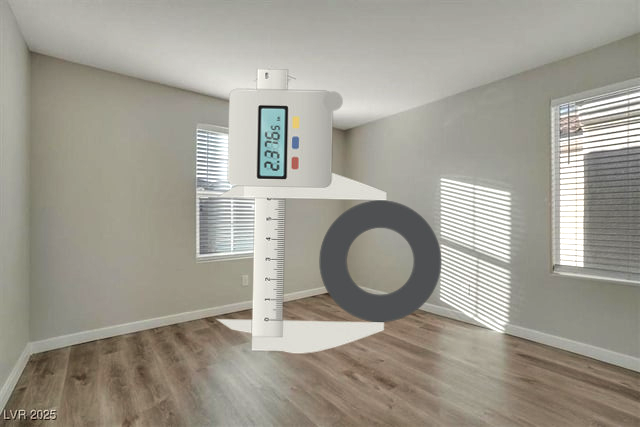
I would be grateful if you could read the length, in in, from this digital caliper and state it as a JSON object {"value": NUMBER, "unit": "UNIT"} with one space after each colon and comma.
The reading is {"value": 2.3765, "unit": "in"}
